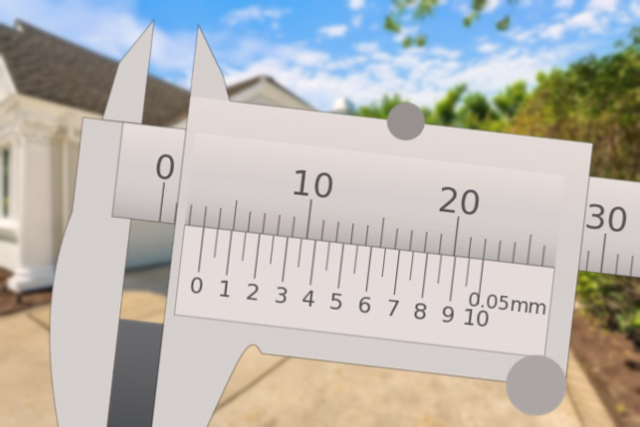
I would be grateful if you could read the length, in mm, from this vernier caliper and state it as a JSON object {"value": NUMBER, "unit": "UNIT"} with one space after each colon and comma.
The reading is {"value": 3.0, "unit": "mm"}
